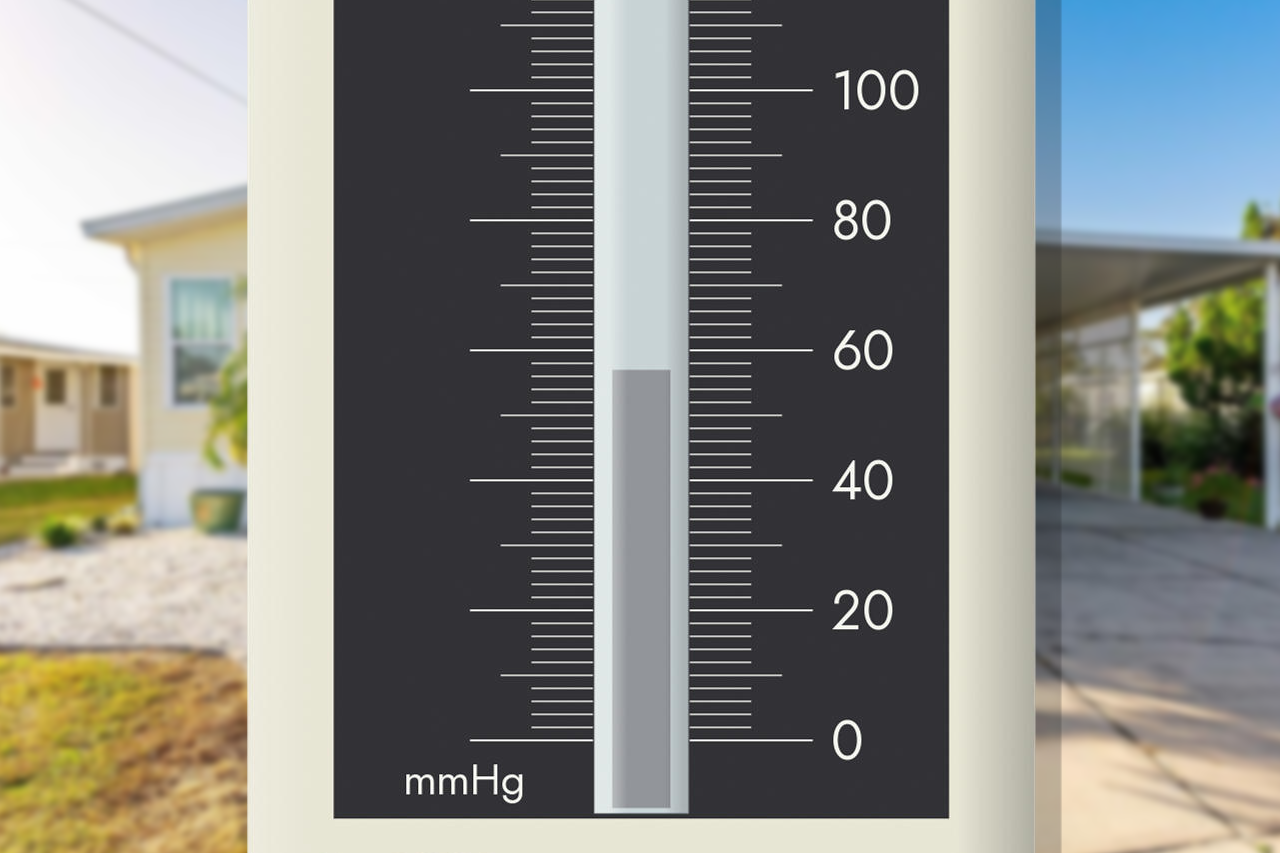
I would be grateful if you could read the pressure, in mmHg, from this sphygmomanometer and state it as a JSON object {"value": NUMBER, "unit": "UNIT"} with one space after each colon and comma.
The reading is {"value": 57, "unit": "mmHg"}
